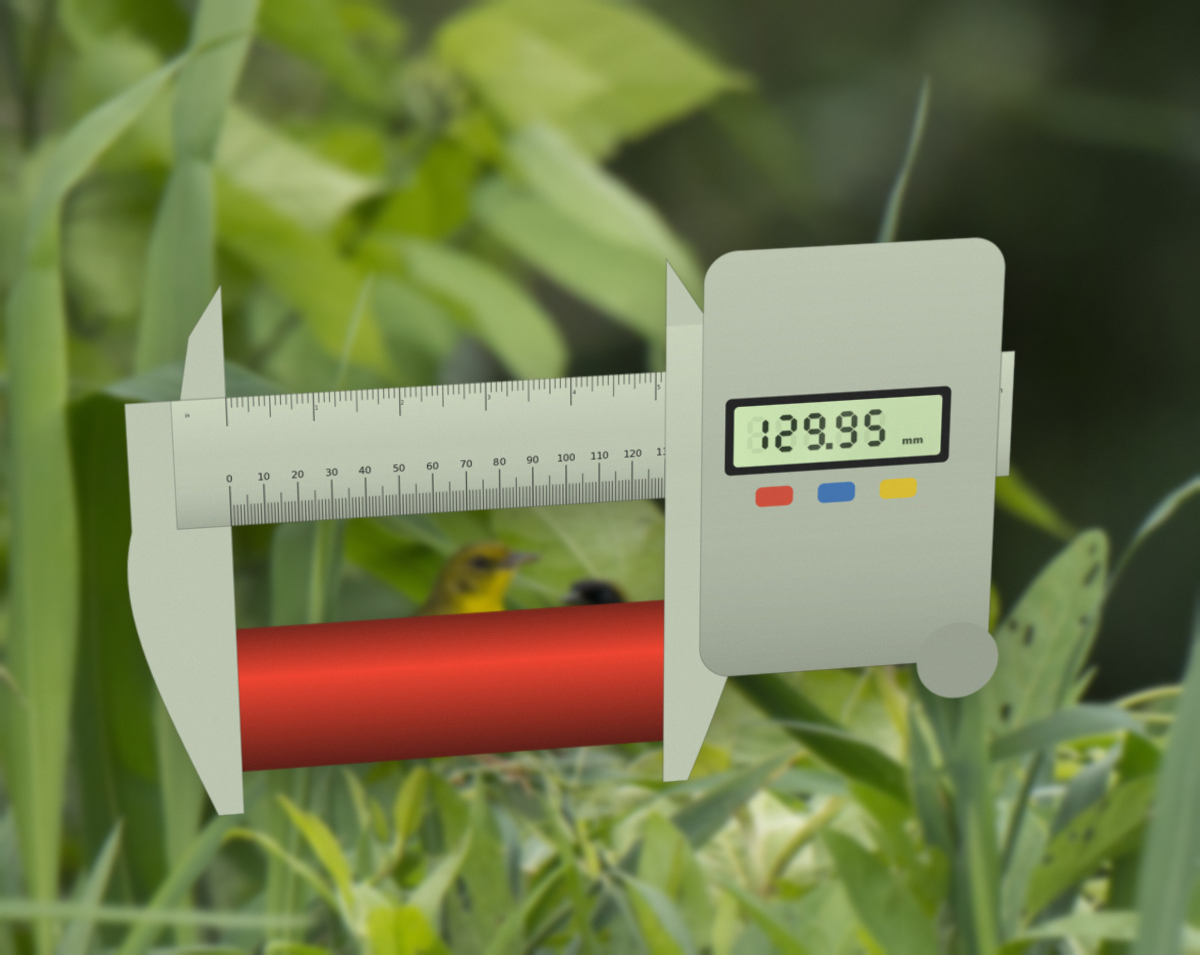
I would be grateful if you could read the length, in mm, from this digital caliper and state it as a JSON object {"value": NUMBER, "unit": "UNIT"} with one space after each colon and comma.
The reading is {"value": 129.95, "unit": "mm"}
